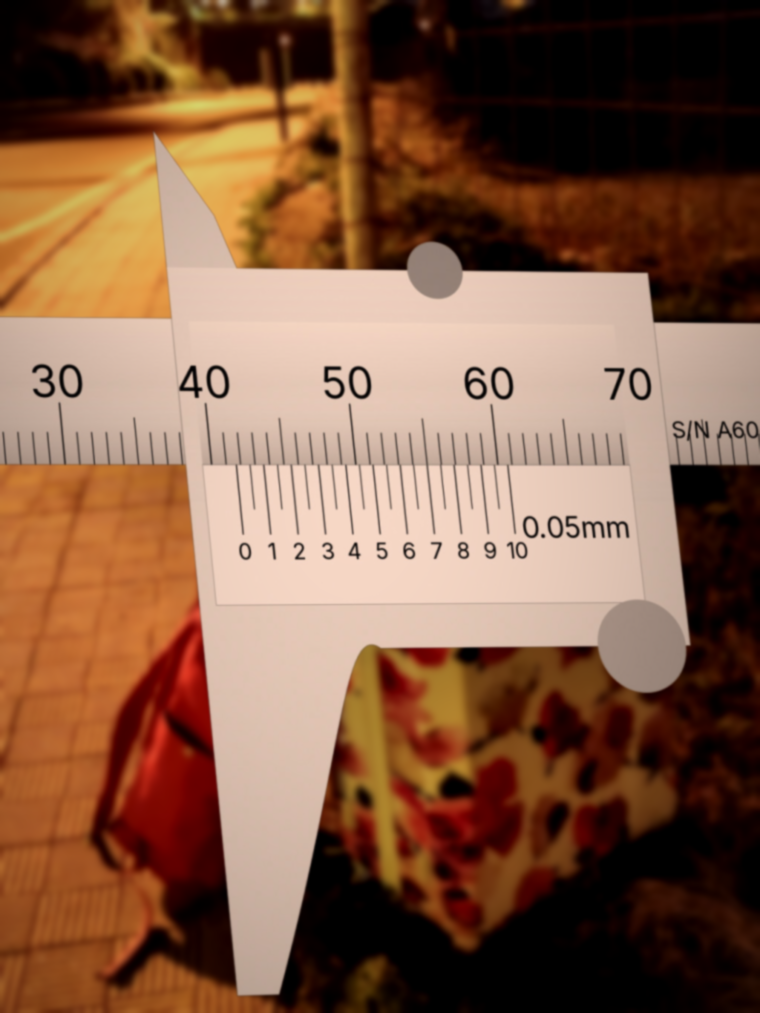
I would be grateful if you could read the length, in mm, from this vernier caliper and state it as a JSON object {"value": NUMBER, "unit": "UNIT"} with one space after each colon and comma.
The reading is {"value": 41.7, "unit": "mm"}
